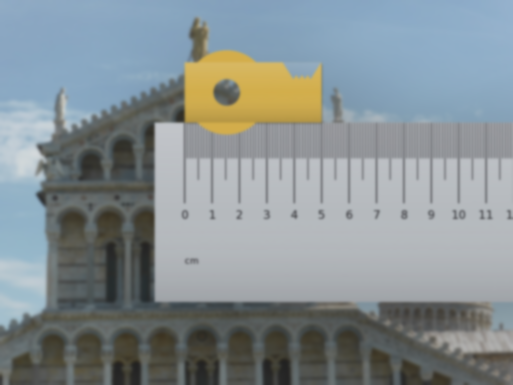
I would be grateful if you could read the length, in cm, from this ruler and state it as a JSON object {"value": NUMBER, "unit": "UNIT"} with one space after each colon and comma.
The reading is {"value": 5, "unit": "cm"}
